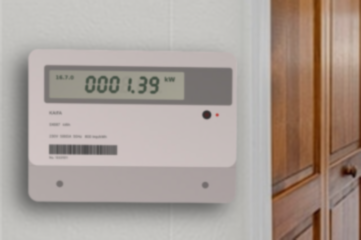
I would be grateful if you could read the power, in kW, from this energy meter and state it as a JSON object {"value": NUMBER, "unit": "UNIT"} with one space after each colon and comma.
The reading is {"value": 1.39, "unit": "kW"}
